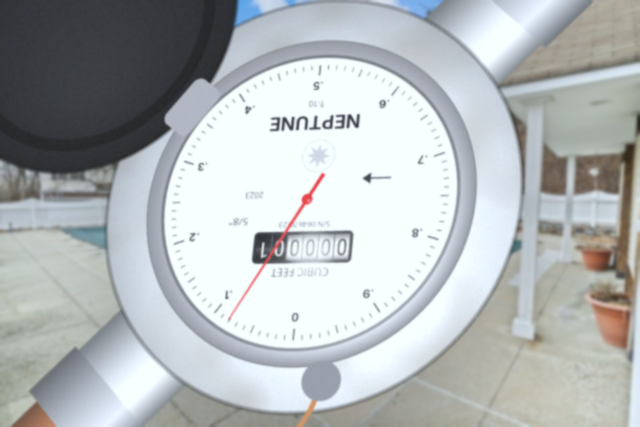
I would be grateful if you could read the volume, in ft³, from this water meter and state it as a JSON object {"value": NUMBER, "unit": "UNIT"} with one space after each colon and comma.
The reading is {"value": 1.08, "unit": "ft³"}
